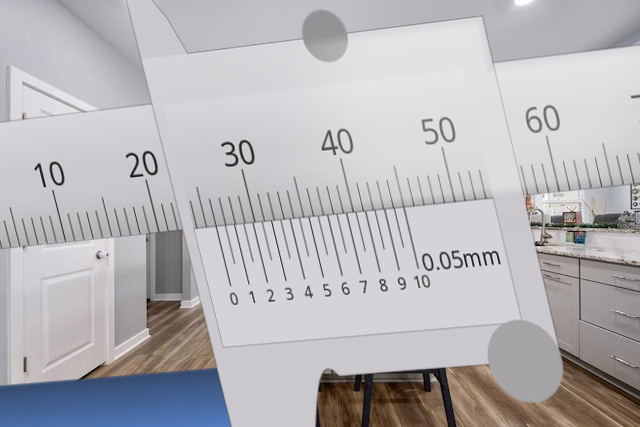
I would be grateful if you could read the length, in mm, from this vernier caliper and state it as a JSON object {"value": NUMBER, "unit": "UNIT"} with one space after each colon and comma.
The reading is {"value": 26.0, "unit": "mm"}
